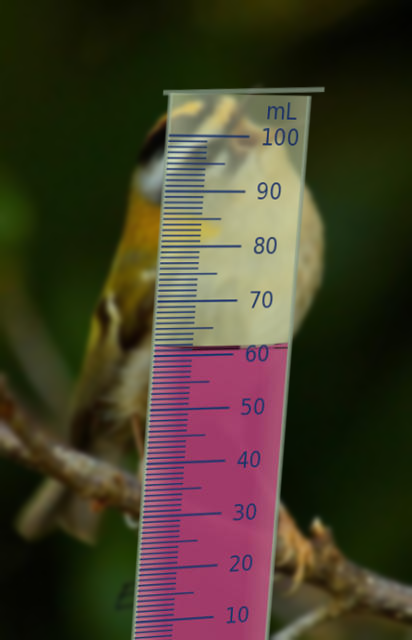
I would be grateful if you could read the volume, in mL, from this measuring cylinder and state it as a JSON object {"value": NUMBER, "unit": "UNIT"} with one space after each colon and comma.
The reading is {"value": 61, "unit": "mL"}
